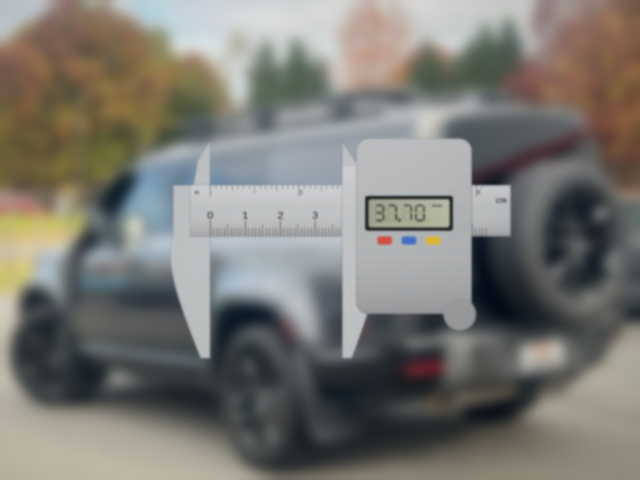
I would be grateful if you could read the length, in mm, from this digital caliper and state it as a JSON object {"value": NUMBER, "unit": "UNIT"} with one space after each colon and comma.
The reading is {"value": 37.70, "unit": "mm"}
